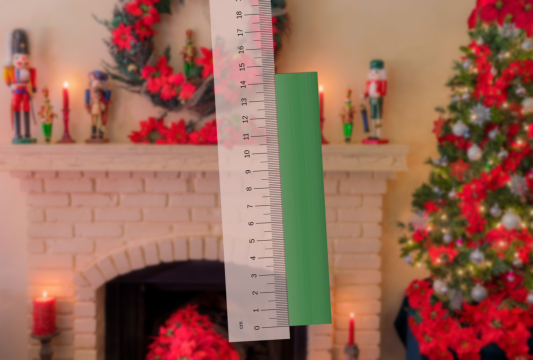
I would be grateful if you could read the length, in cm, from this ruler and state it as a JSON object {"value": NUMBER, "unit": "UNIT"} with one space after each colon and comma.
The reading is {"value": 14.5, "unit": "cm"}
